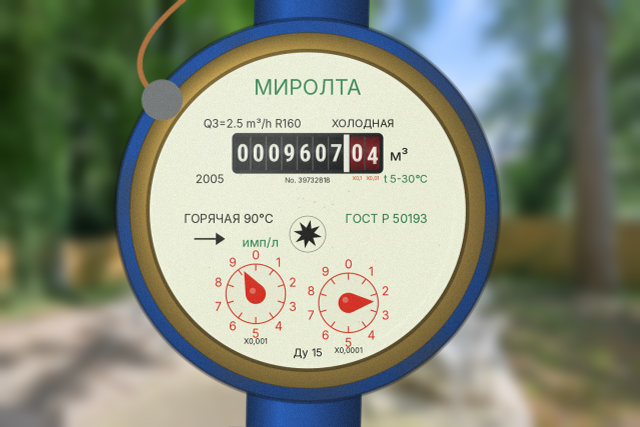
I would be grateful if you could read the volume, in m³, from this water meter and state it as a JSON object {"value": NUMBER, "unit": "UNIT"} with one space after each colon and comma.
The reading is {"value": 9607.0392, "unit": "m³"}
